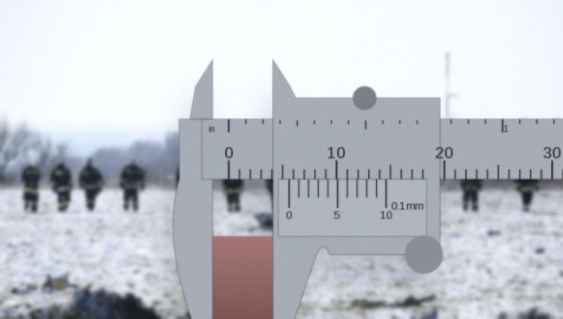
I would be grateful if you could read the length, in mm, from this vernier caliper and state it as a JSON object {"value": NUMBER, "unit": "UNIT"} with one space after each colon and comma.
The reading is {"value": 5.6, "unit": "mm"}
